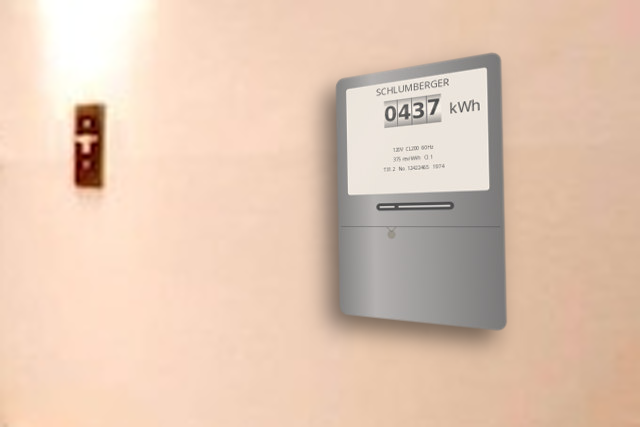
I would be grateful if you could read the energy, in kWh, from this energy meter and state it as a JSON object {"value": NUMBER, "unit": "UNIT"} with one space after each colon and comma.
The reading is {"value": 437, "unit": "kWh"}
